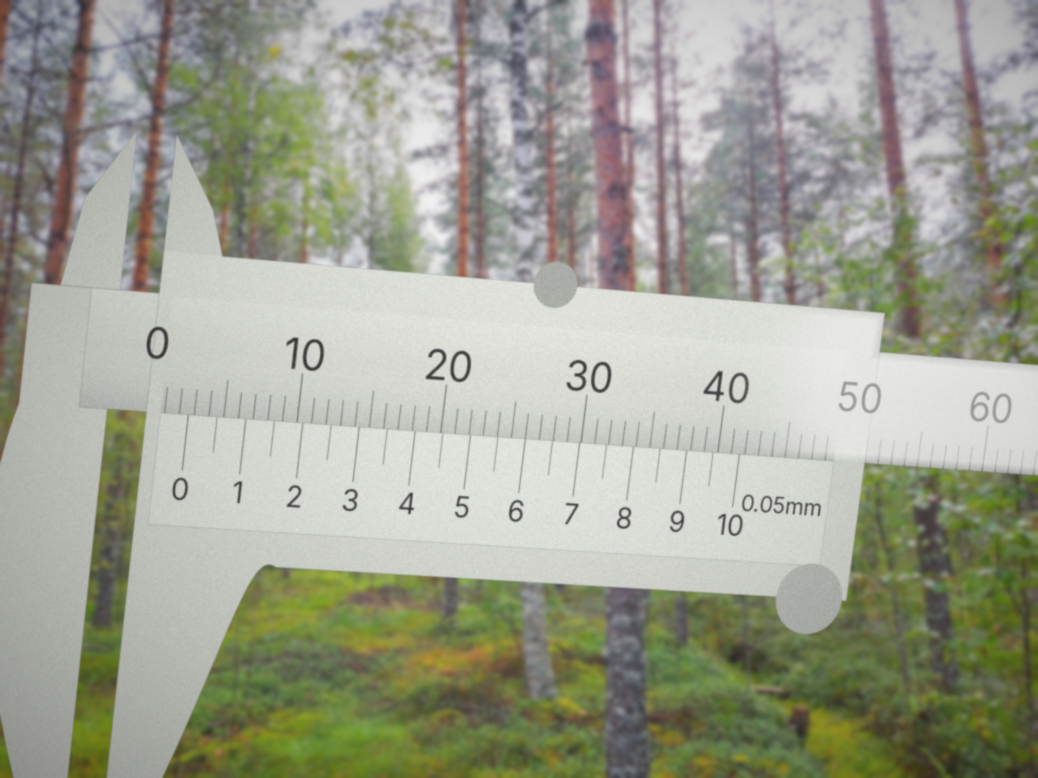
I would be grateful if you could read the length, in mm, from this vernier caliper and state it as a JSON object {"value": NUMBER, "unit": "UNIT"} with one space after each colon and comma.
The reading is {"value": 2.6, "unit": "mm"}
